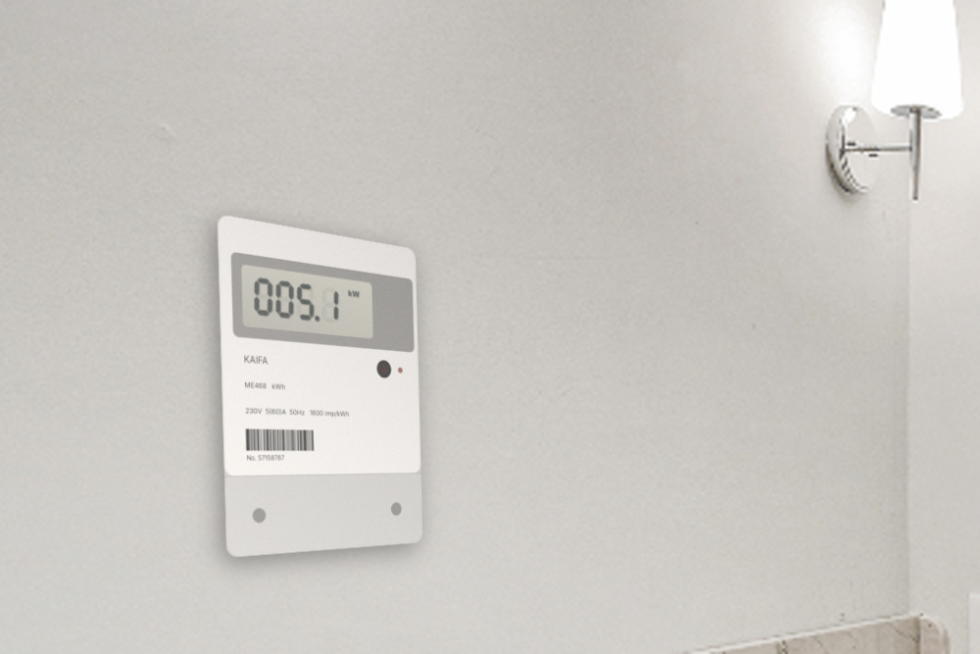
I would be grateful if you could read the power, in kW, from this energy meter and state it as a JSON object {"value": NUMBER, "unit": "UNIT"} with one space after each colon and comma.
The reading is {"value": 5.1, "unit": "kW"}
